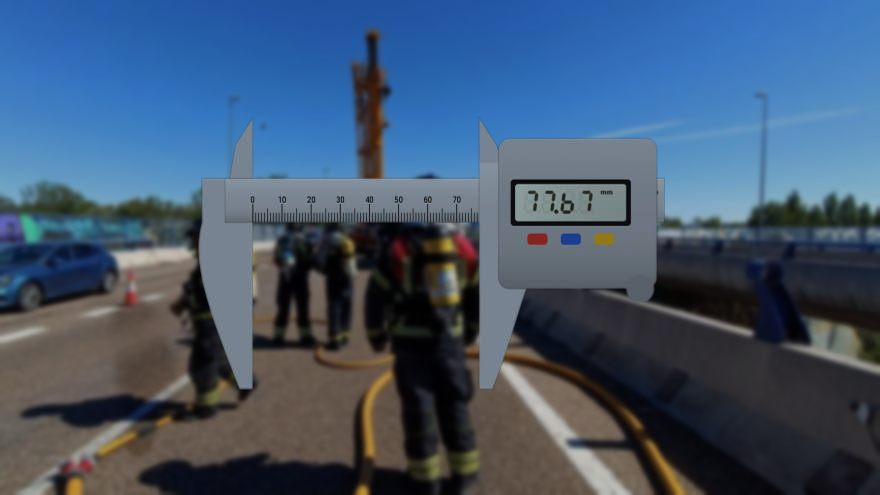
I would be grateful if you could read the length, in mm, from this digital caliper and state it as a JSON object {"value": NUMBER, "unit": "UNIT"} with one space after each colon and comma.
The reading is {"value": 77.67, "unit": "mm"}
